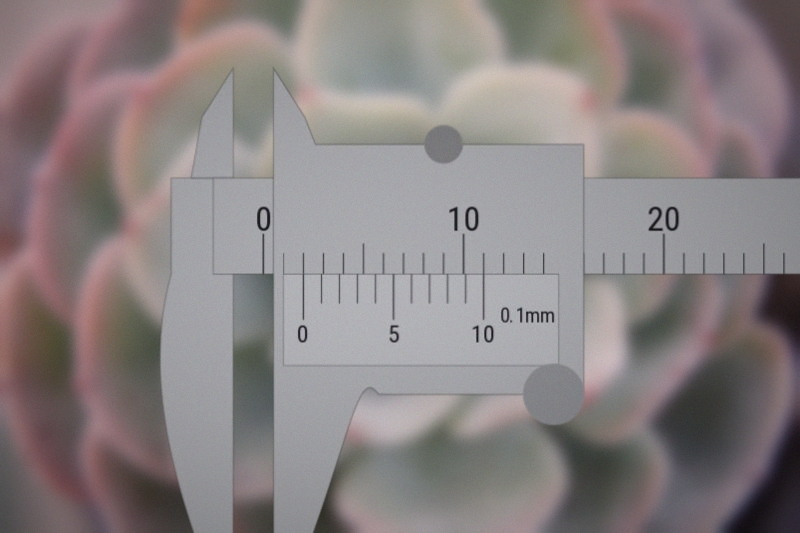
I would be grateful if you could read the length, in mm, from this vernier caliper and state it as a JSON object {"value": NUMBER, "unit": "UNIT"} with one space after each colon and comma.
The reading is {"value": 2.0, "unit": "mm"}
